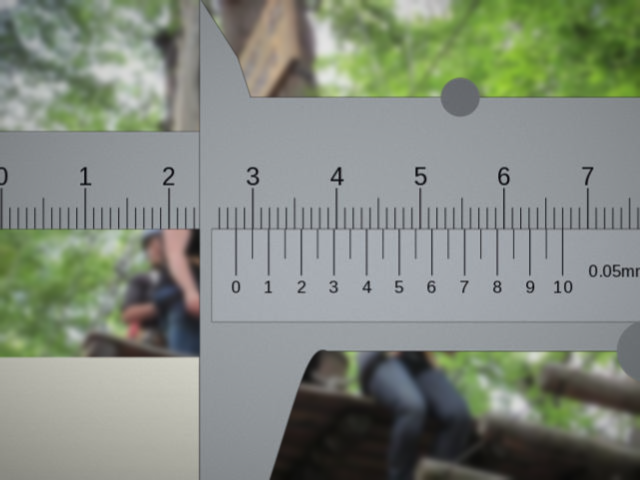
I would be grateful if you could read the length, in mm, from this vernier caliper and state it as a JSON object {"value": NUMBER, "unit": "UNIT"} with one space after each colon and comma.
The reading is {"value": 28.0, "unit": "mm"}
